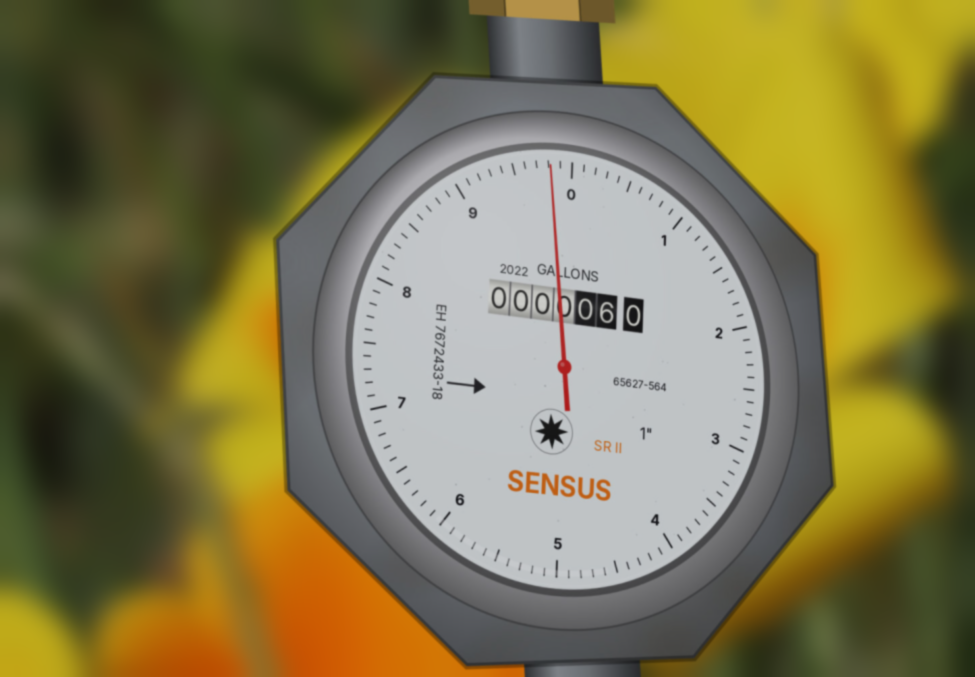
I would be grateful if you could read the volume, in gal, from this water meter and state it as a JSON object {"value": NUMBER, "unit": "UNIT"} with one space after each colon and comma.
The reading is {"value": 59.8, "unit": "gal"}
